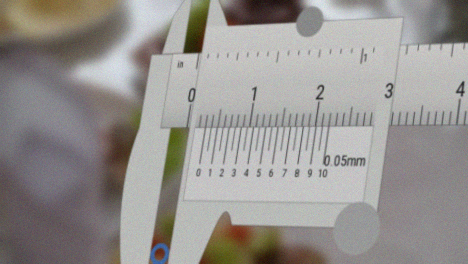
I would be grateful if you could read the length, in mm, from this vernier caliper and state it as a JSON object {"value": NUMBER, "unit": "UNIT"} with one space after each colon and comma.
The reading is {"value": 3.0, "unit": "mm"}
